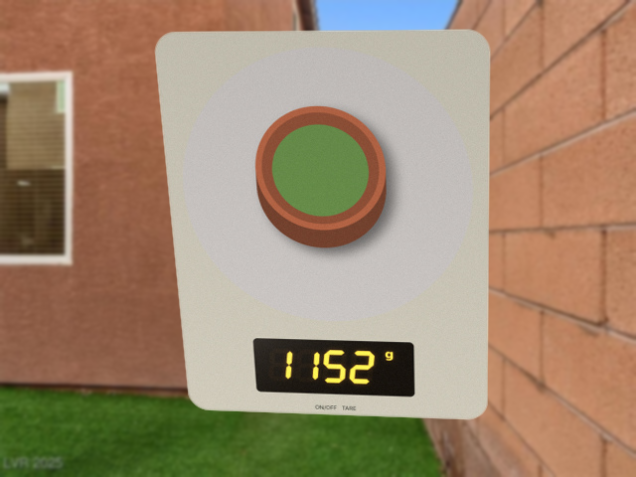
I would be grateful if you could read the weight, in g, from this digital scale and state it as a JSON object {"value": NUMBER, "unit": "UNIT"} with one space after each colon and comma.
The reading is {"value": 1152, "unit": "g"}
